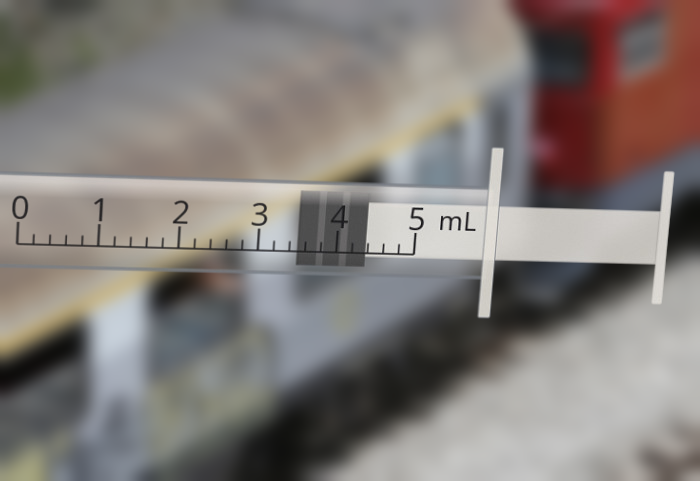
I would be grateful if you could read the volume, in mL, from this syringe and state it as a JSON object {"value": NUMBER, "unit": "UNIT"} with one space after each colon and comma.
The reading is {"value": 3.5, "unit": "mL"}
